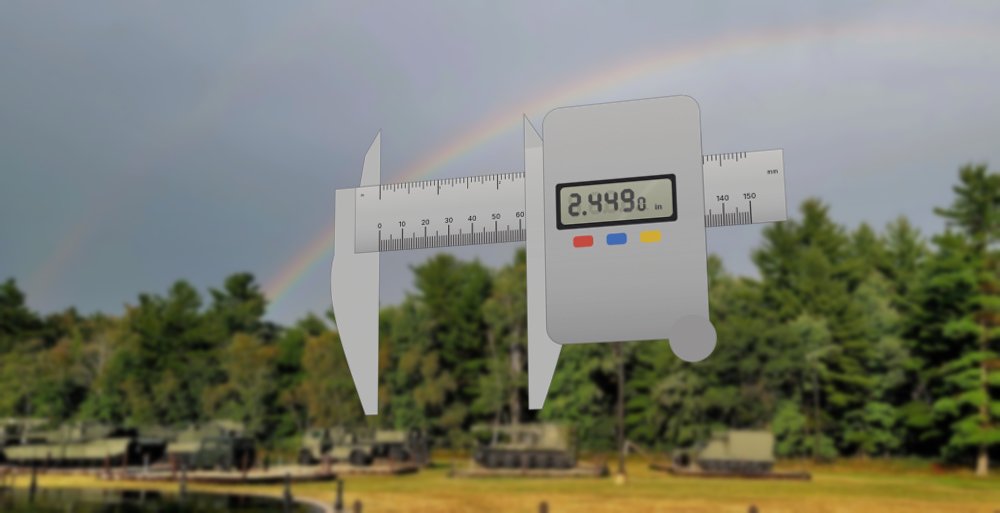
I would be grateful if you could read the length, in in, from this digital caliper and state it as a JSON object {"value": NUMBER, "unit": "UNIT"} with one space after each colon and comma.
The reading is {"value": 2.4490, "unit": "in"}
